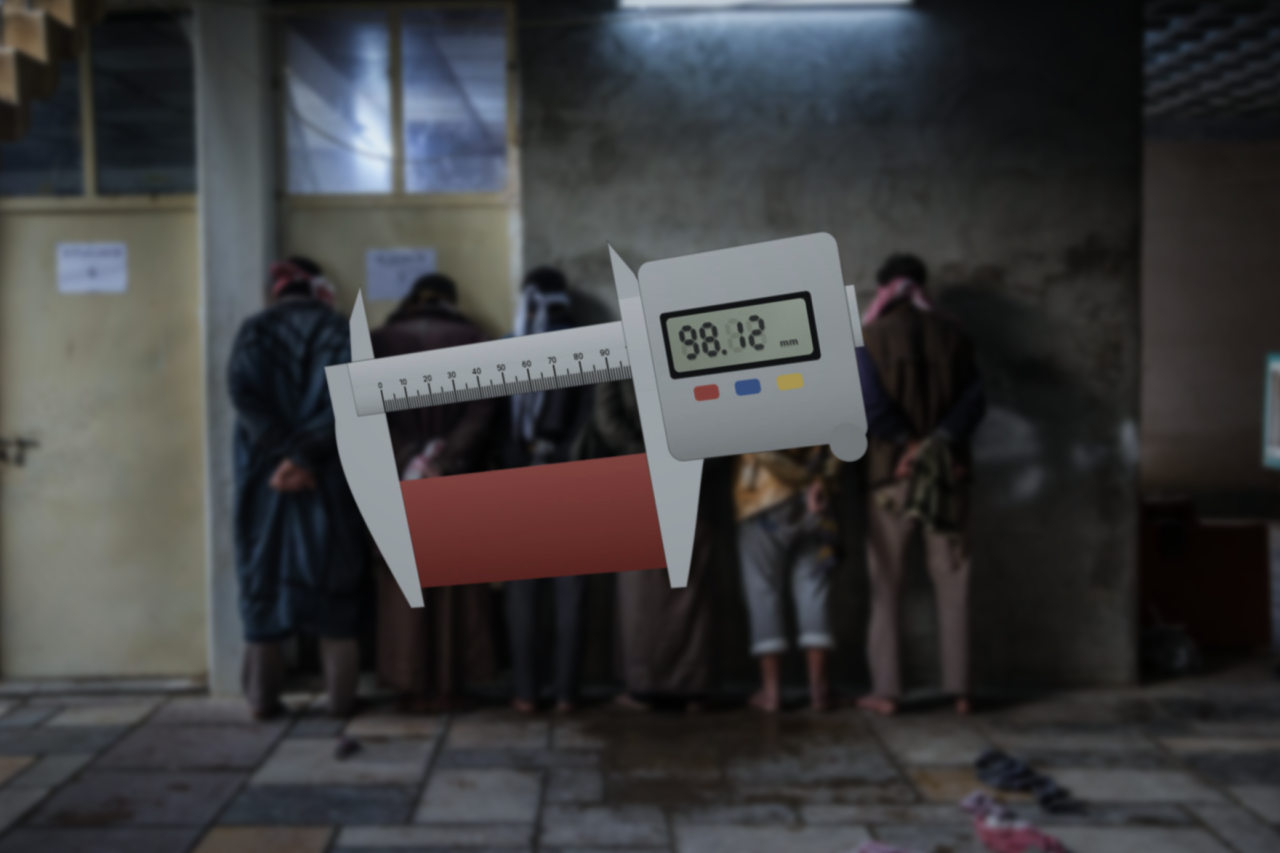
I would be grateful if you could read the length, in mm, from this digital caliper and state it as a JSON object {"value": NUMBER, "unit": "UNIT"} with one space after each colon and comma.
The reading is {"value": 98.12, "unit": "mm"}
